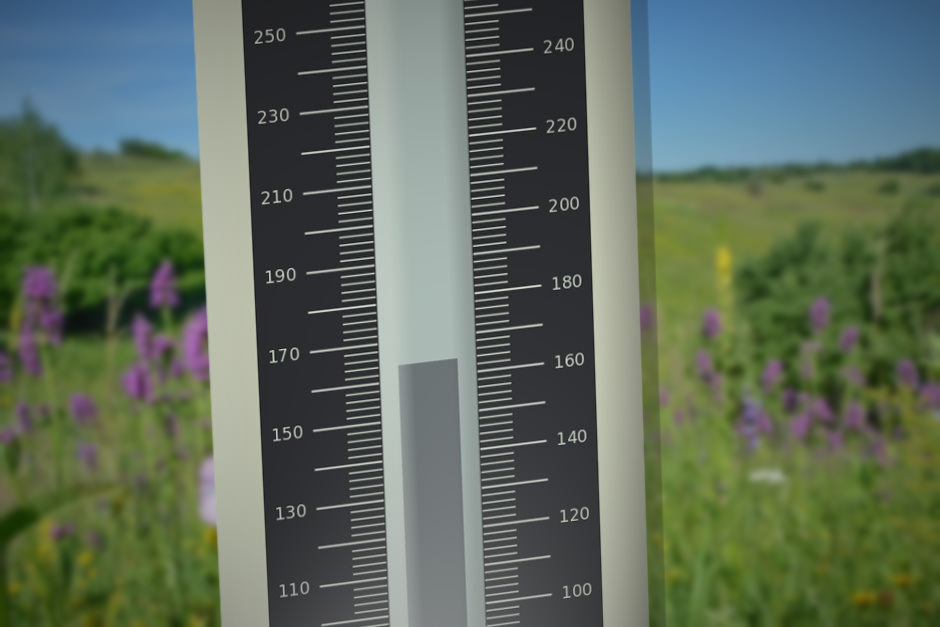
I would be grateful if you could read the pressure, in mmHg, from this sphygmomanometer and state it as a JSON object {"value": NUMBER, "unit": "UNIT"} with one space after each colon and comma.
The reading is {"value": 164, "unit": "mmHg"}
